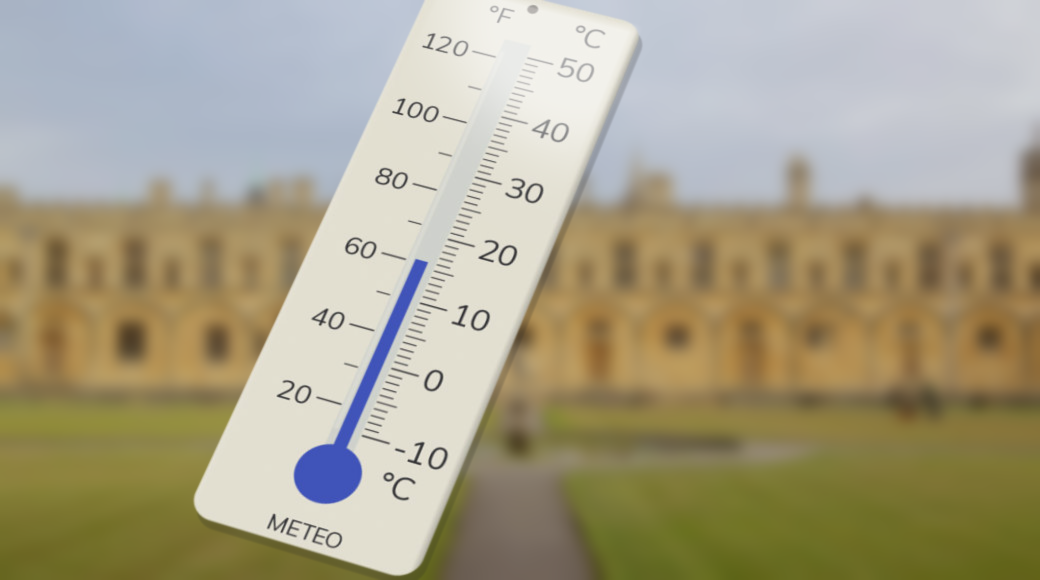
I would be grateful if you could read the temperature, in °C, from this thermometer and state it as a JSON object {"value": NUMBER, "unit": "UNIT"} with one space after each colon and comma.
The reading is {"value": 16, "unit": "°C"}
